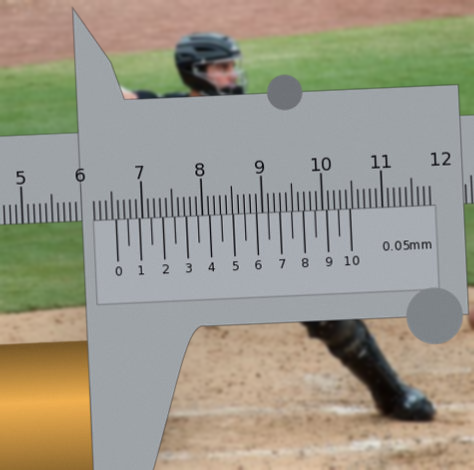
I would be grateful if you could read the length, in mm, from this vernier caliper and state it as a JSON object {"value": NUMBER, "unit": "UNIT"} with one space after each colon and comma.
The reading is {"value": 65.6, "unit": "mm"}
